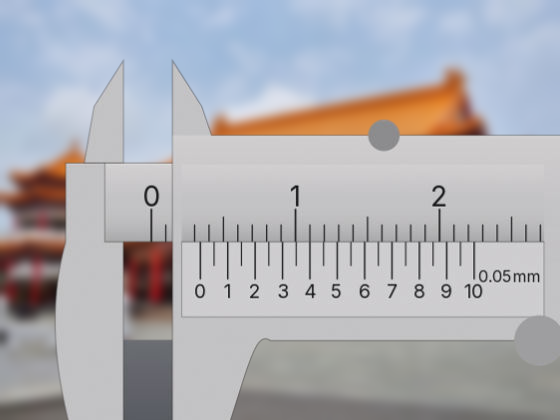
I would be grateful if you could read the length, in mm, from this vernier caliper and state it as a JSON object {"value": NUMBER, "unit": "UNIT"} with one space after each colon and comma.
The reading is {"value": 3.4, "unit": "mm"}
